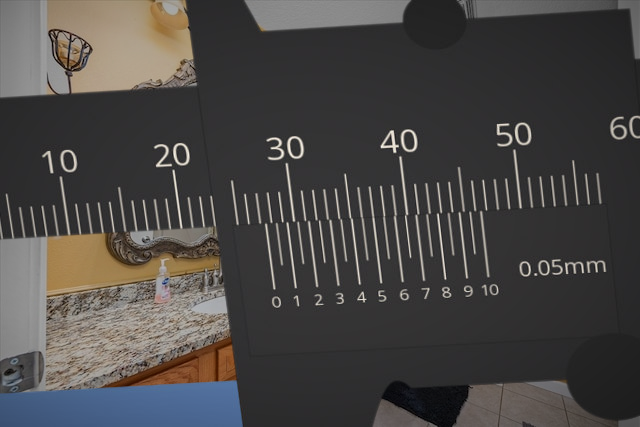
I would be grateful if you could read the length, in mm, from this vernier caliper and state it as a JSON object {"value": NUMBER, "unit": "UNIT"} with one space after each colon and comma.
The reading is {"value": 27.5, "unit": "mm"}
